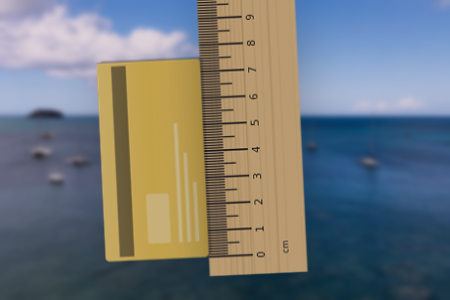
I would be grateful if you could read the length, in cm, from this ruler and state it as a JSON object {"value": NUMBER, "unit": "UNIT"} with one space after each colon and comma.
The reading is {"value": 7.5, "unit": "cm"}
